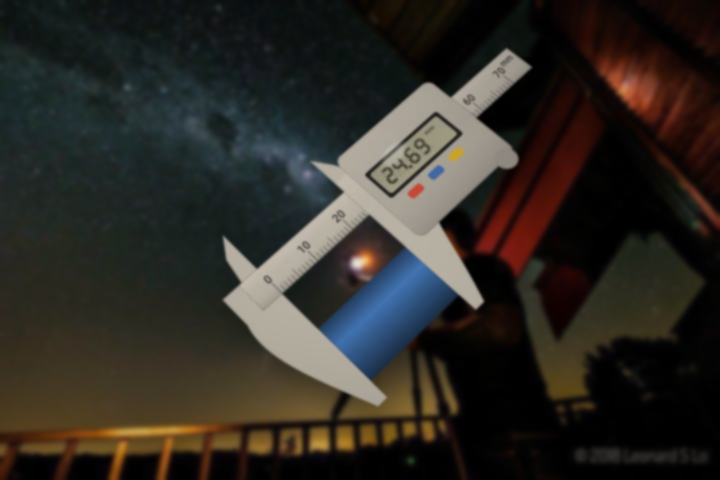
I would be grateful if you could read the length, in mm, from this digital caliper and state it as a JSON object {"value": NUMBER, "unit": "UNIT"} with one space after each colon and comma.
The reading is {"value": 24.69, "unit": "mm"}
